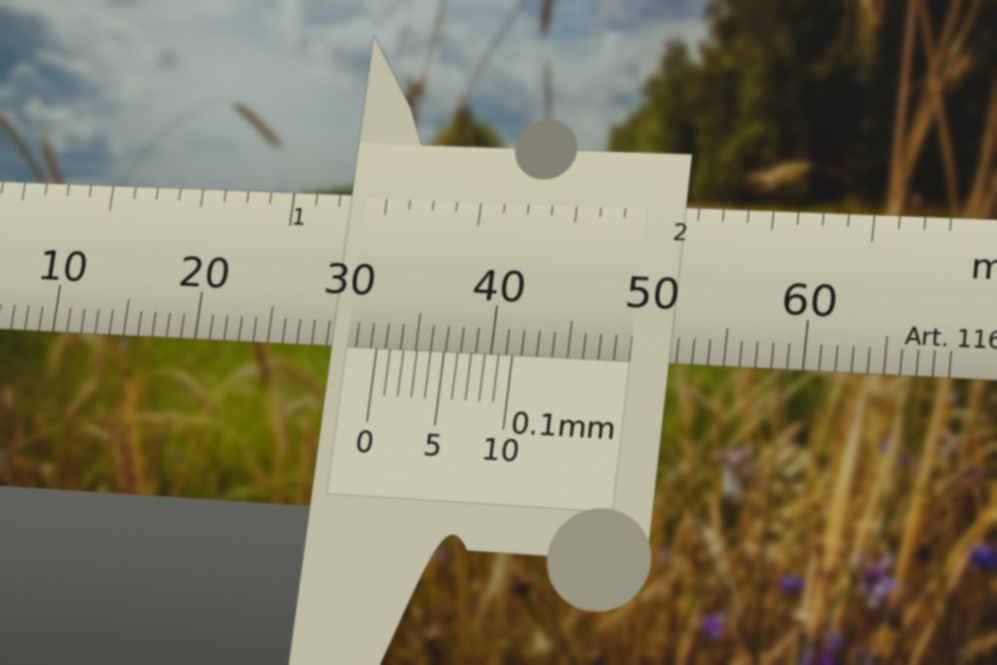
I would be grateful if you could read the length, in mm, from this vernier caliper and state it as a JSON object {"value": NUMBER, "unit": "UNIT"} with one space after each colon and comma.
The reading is {"value": 32.4, "unit": "mm"}
